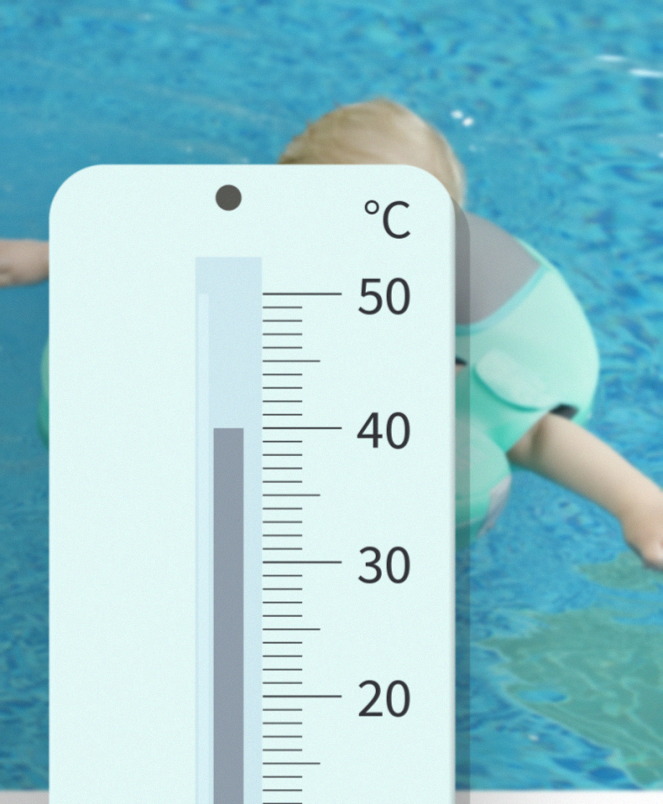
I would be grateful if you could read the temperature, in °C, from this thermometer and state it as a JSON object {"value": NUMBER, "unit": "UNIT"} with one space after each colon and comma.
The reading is {"value": 40, "unit": "°C"}
